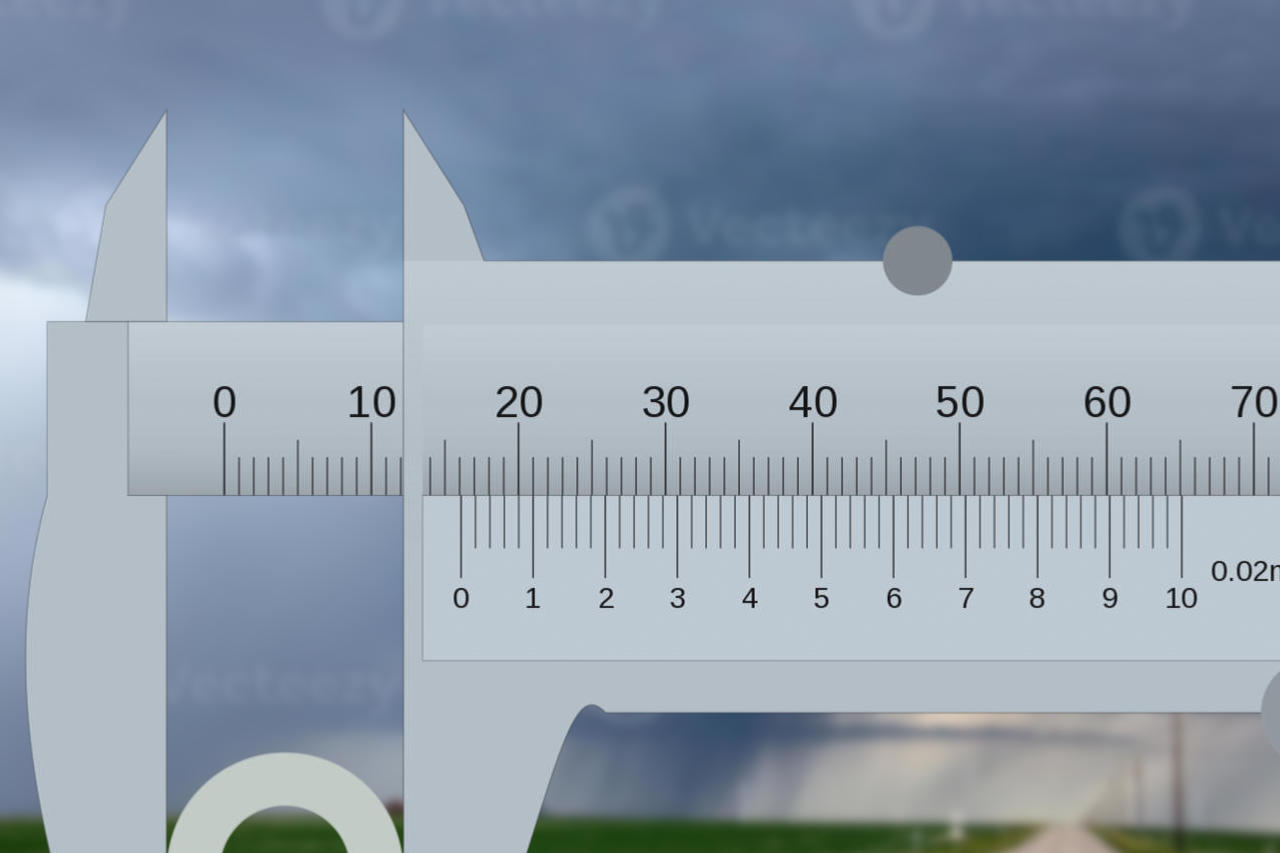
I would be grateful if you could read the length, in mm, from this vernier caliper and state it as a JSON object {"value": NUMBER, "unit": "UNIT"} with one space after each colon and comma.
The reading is {"value": 16.1, "unit": "mm"}
